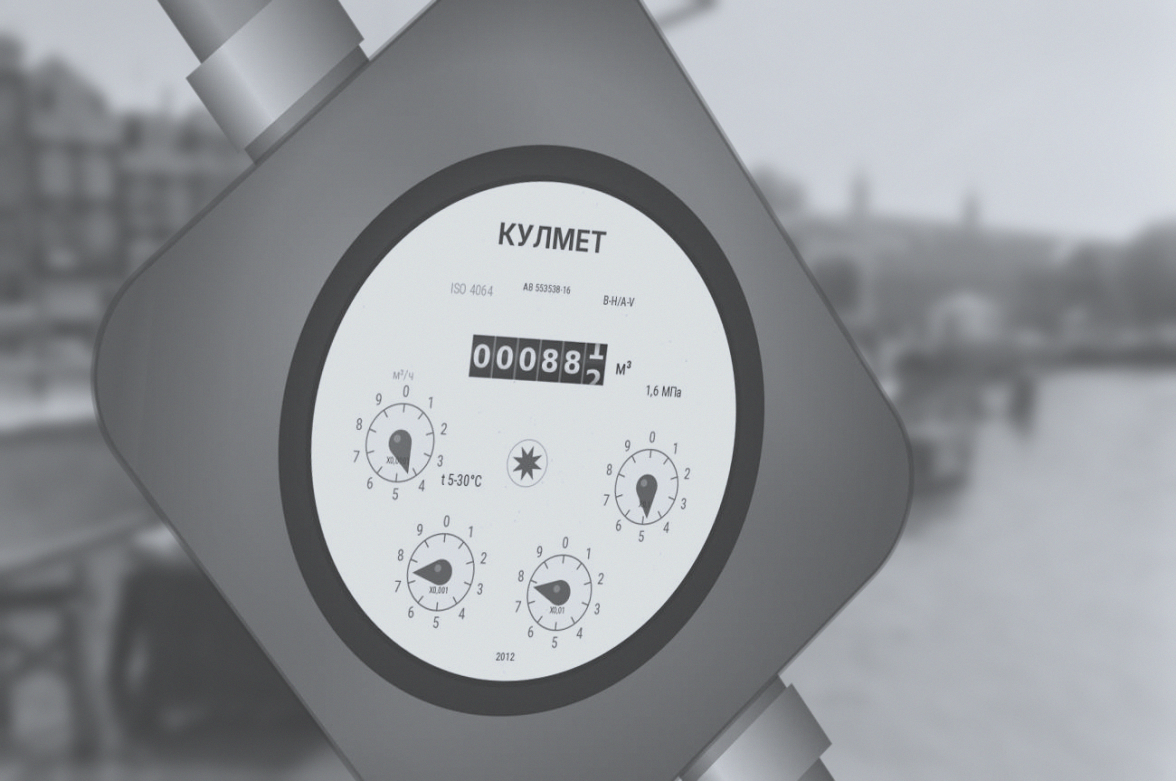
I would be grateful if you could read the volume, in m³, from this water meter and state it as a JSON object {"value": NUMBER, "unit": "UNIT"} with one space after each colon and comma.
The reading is {"value": 881.4774, "unit": "m³"}
